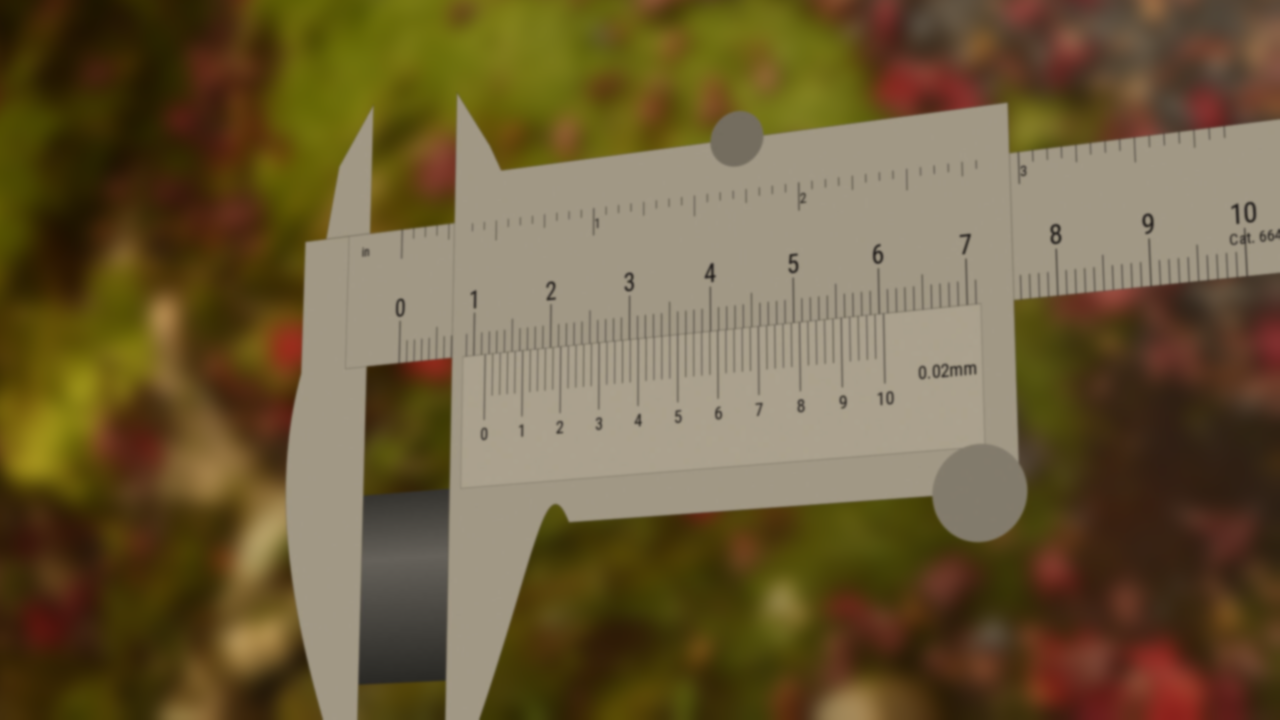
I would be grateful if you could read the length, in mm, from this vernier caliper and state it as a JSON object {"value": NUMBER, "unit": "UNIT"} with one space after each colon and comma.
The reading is {"value": 11.5, "unit": "mm"}
